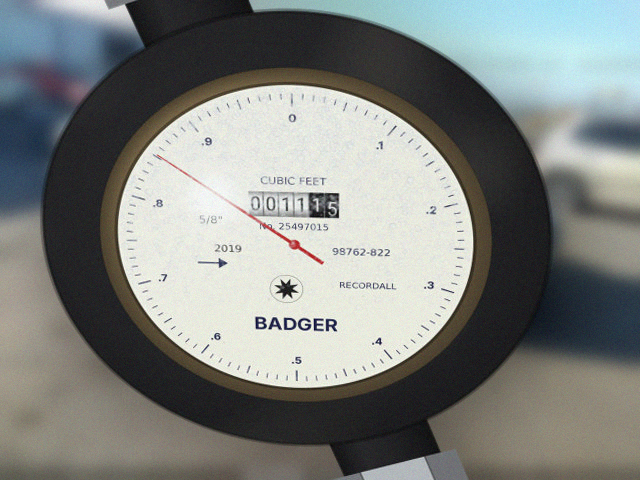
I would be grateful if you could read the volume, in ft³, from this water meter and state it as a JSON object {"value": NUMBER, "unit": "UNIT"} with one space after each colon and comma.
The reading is {"value": 1114.85, "unit": "ft³"}
